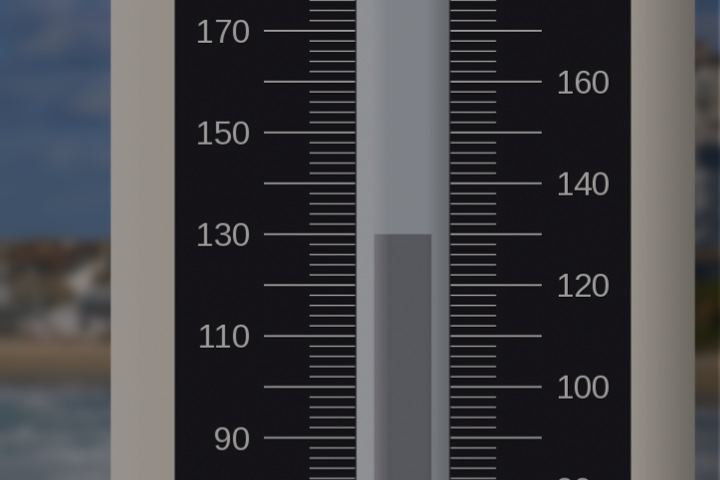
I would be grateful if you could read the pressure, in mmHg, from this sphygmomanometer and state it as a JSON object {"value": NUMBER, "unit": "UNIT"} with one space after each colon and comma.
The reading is {"value": 130, "unit": "mmHg"}
